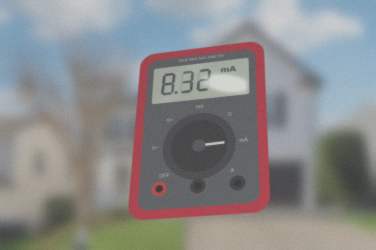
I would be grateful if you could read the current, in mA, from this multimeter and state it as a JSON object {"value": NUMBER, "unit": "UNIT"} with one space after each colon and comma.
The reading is {"value": 8.32, "unit": "mA"}
